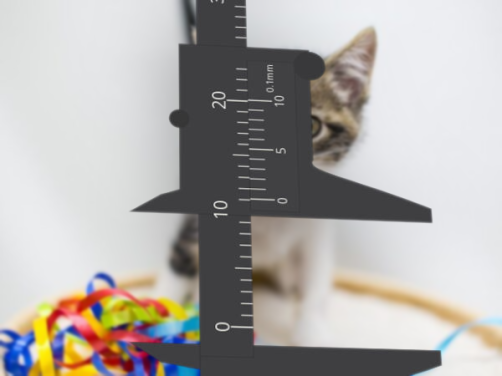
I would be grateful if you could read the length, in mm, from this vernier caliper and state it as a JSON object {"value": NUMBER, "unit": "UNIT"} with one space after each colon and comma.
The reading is {"value": 11.1, "unit": "mm"}
